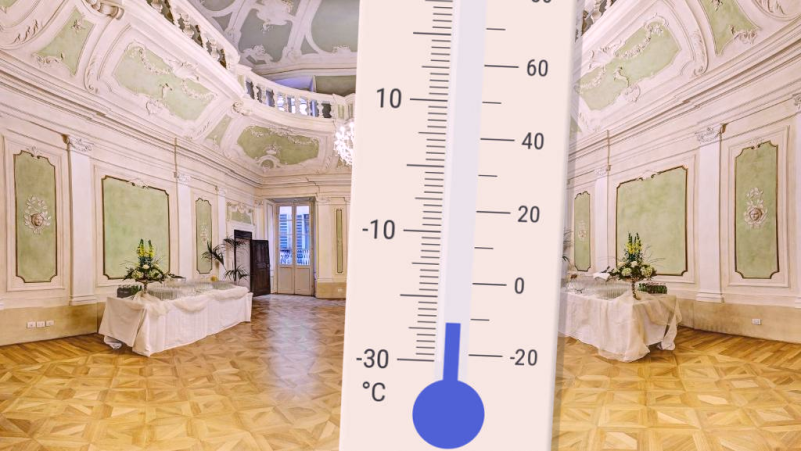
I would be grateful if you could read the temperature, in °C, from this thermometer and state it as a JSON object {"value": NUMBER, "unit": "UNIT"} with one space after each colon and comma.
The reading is {"value": -24, "unit": "°C"}
